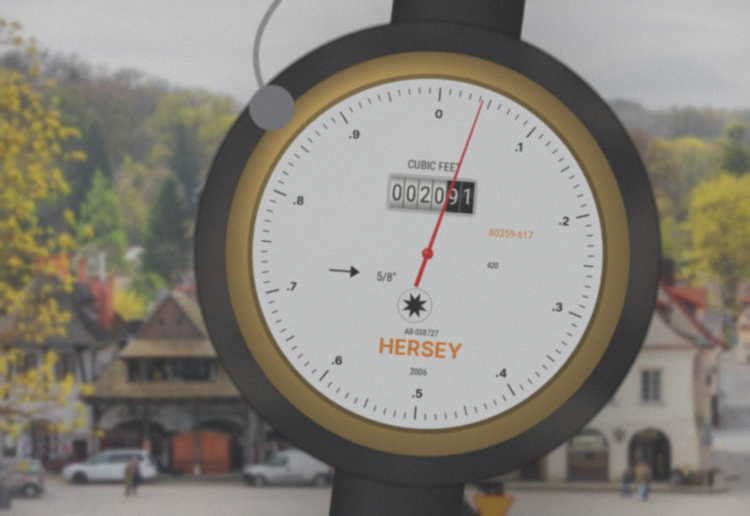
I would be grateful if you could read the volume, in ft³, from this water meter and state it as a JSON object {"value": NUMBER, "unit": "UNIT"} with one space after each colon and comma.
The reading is {"value": 2091.04, "unit": "ft³"}
